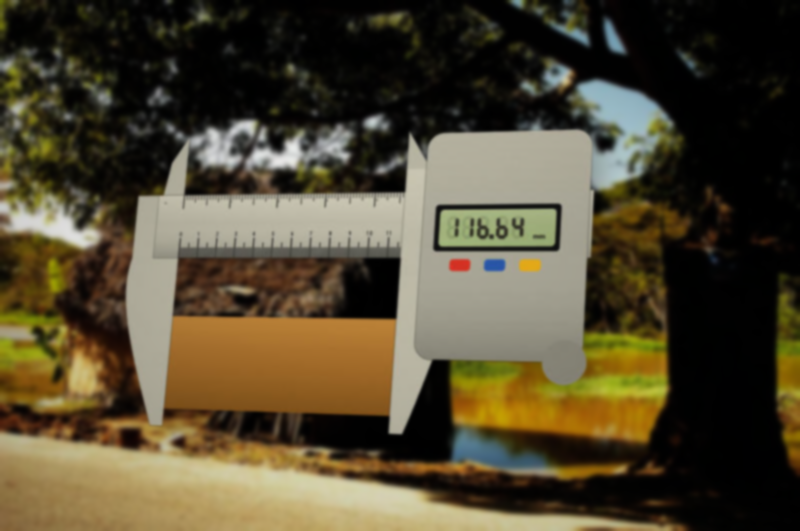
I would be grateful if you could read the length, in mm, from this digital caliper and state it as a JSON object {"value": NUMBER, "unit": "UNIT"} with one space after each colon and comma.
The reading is {"value": 116.64, "unit": "mm"}
